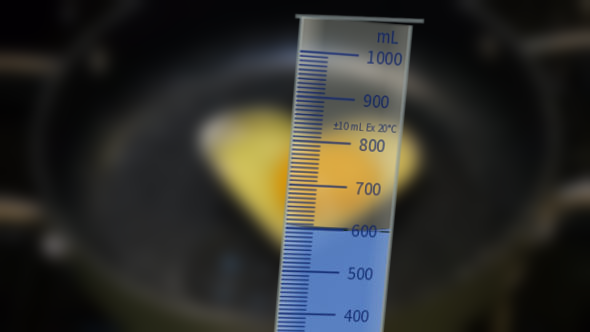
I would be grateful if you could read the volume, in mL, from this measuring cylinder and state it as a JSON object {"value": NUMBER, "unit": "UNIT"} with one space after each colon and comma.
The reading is {"value": 600, "unit": "mL"}
